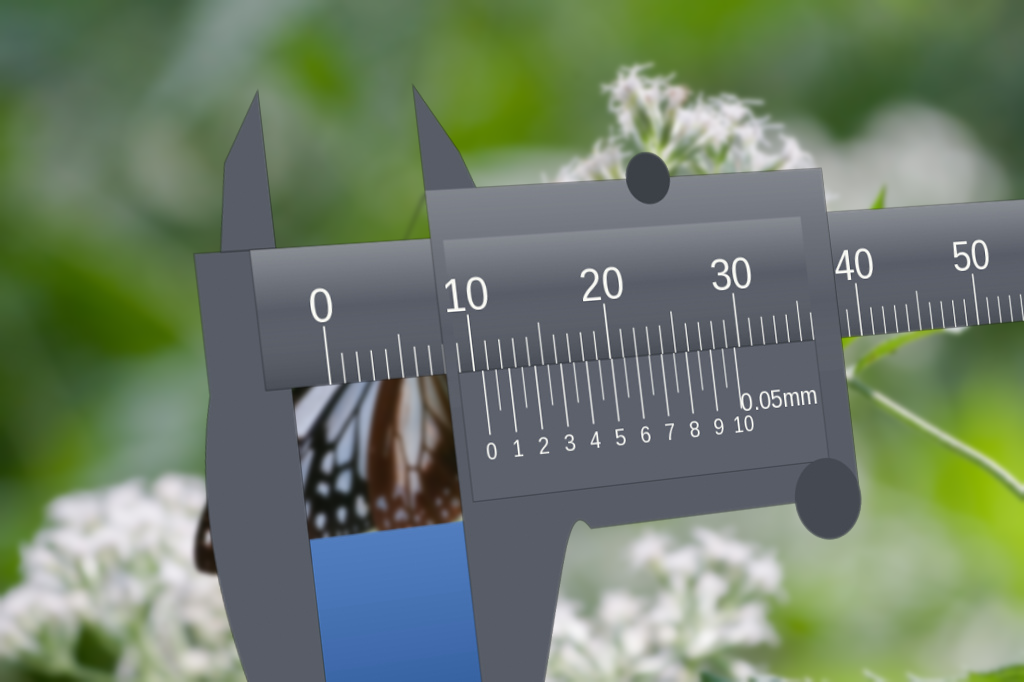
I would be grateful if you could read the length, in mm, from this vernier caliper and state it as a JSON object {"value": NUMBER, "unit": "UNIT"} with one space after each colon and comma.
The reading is {"value": 10.6, "unit": "mm"}
